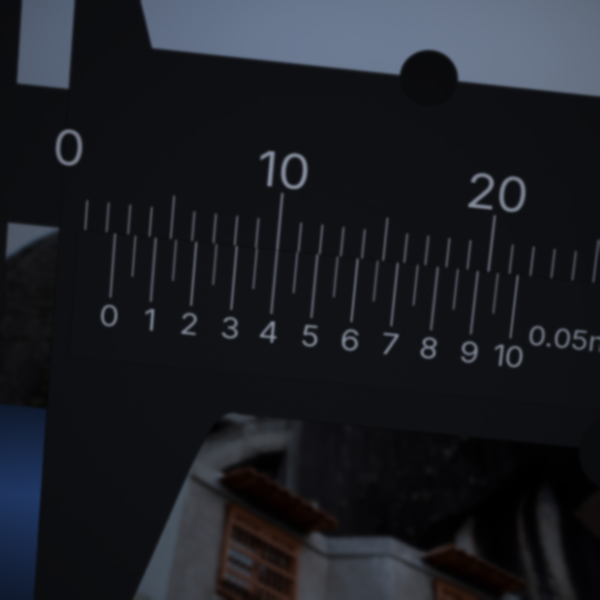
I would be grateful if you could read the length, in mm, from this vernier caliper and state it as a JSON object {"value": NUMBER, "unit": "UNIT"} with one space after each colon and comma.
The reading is {"value": 2.4, "unit": "mm"}
